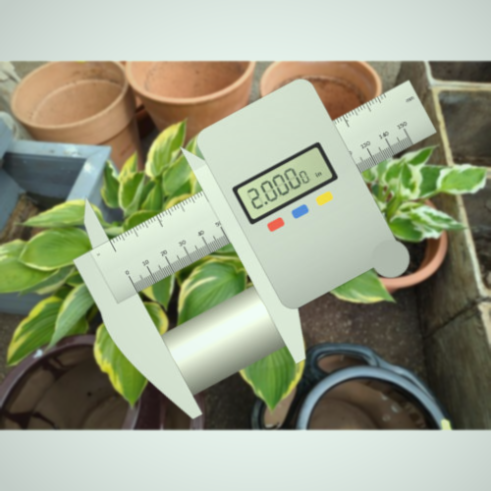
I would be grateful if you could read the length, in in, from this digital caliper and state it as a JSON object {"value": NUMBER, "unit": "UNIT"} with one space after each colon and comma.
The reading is {"value": 2.0000, "unit": "in"}
